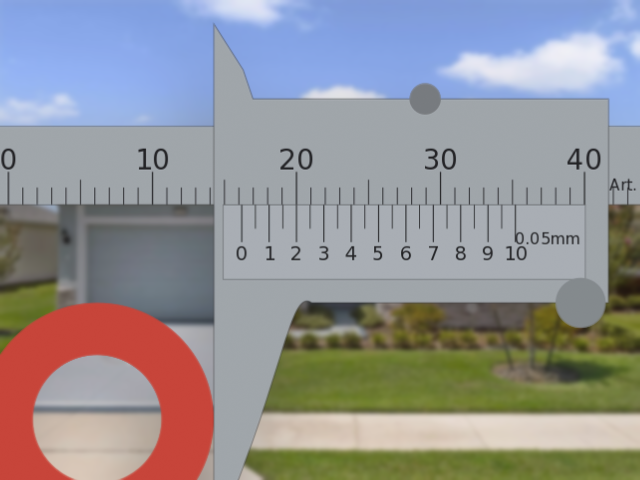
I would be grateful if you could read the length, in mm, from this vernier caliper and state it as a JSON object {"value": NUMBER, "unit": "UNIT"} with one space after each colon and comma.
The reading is {"value": 16.2, "unit": "mm"}
